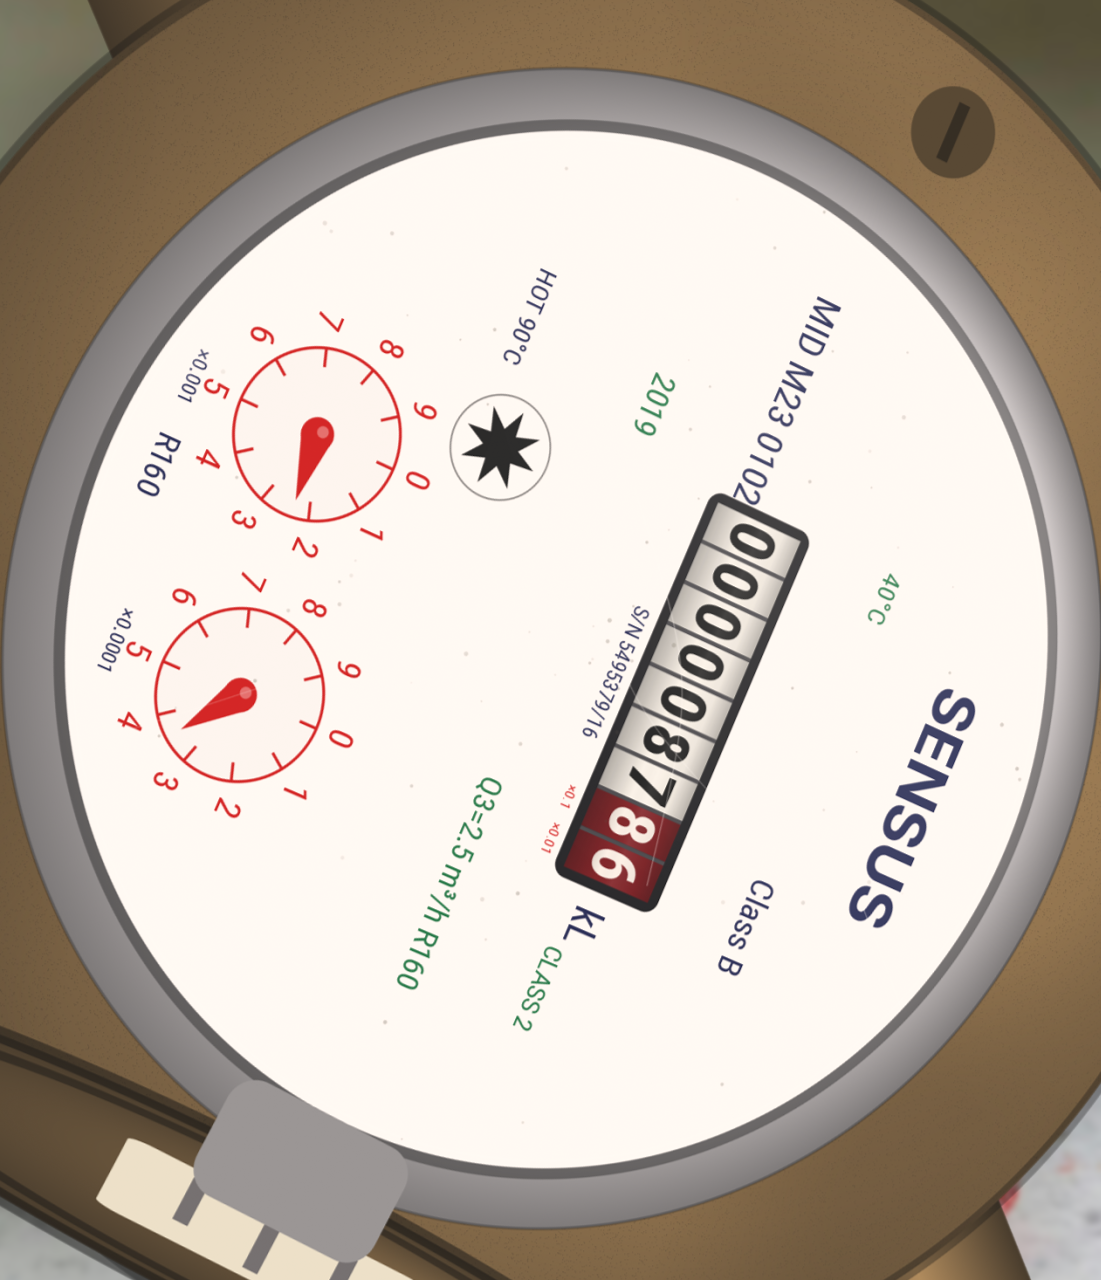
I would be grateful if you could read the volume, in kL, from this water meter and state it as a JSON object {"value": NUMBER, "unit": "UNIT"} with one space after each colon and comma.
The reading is {"value": 87.8623, "unit": "kL"}
